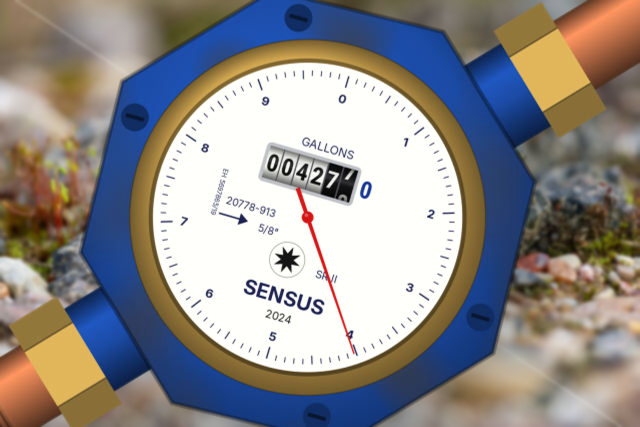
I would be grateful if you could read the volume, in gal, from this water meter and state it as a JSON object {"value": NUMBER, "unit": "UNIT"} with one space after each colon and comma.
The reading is {"value": 42774.0, "unit": "gal"}
